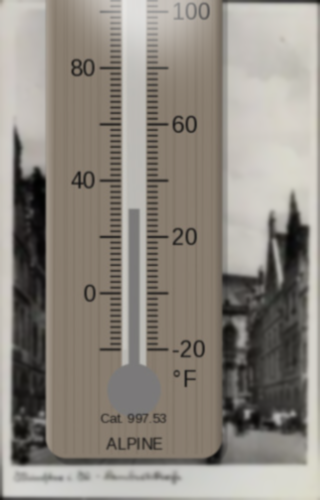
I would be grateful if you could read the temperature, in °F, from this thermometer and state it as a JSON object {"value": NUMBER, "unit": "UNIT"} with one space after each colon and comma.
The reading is {"value": 30, "unit": "°F"}
